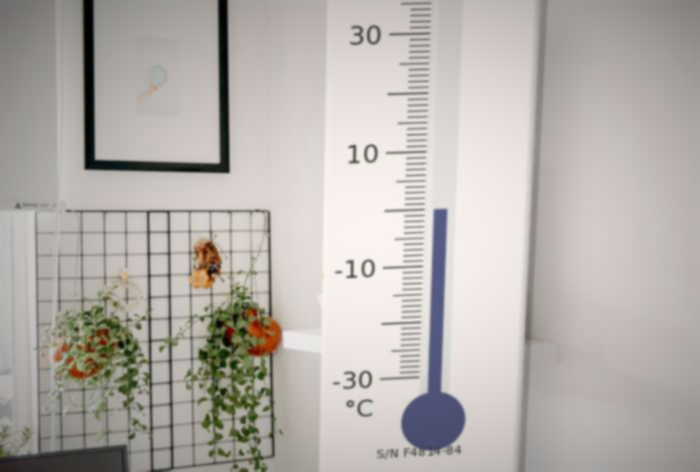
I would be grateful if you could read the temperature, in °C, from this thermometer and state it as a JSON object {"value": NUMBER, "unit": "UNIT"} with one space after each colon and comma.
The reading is {"value": 0, "unit": "°C"}
